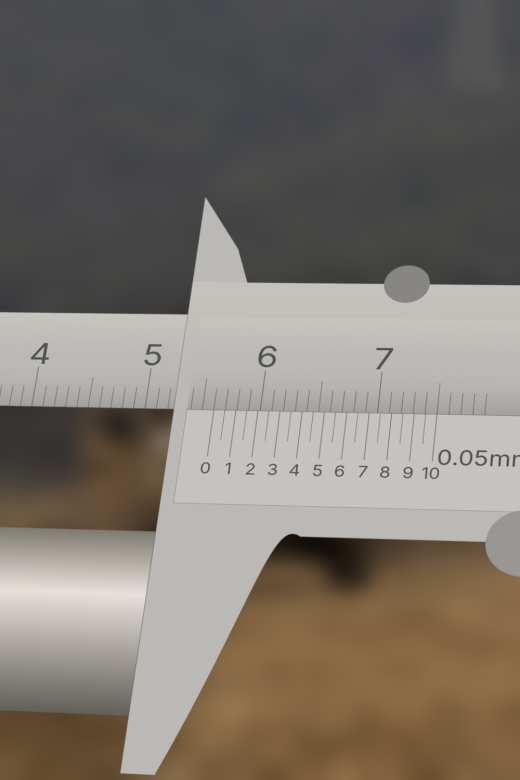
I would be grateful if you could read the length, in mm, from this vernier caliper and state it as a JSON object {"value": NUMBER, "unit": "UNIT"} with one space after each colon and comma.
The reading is {"value": 56.0, "unit": "mm"}
